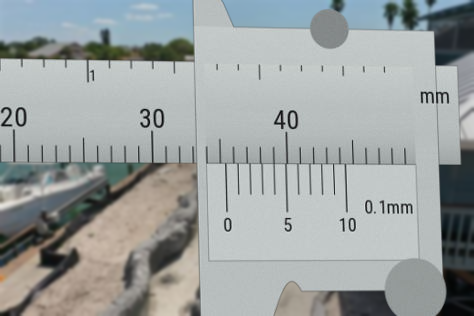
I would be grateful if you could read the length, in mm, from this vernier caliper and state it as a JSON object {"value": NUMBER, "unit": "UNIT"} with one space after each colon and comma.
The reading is {"value": 35.4, "unit": "mm"}
